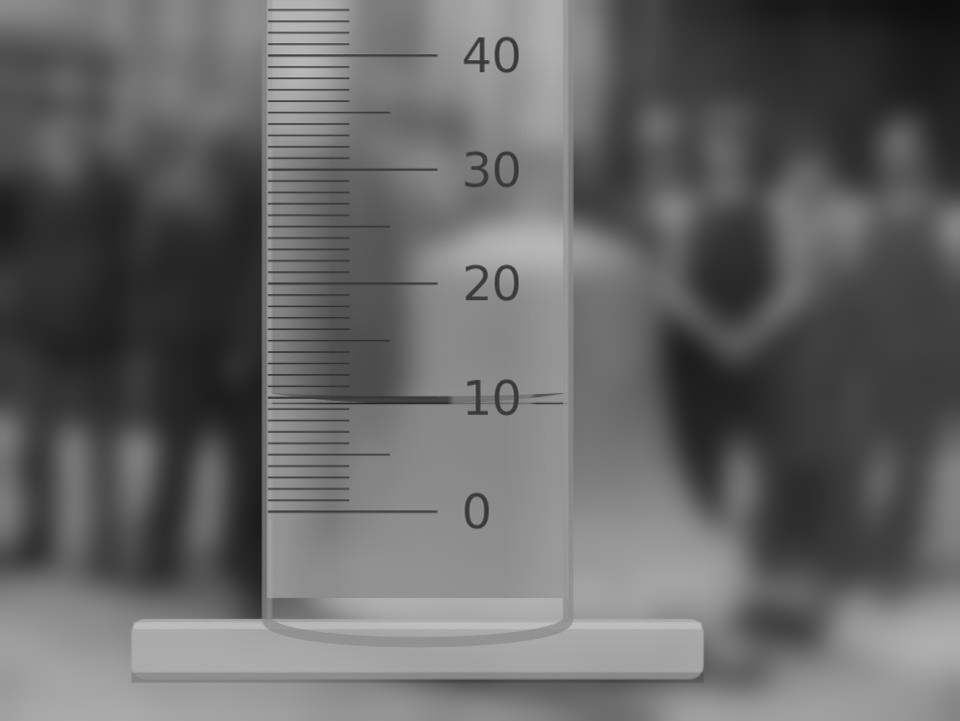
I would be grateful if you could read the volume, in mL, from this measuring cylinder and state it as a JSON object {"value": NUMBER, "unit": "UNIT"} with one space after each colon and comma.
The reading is {"value": 9.5, "unit": "mL"}
